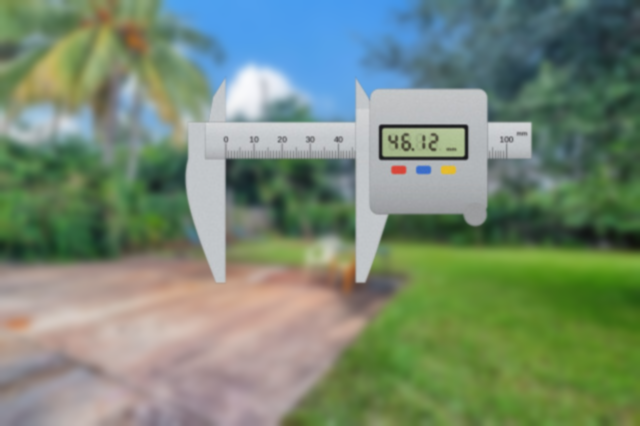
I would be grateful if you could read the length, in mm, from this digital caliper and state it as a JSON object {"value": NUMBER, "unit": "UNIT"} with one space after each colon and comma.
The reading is {"value": 46.12, "unit": "mm"}
